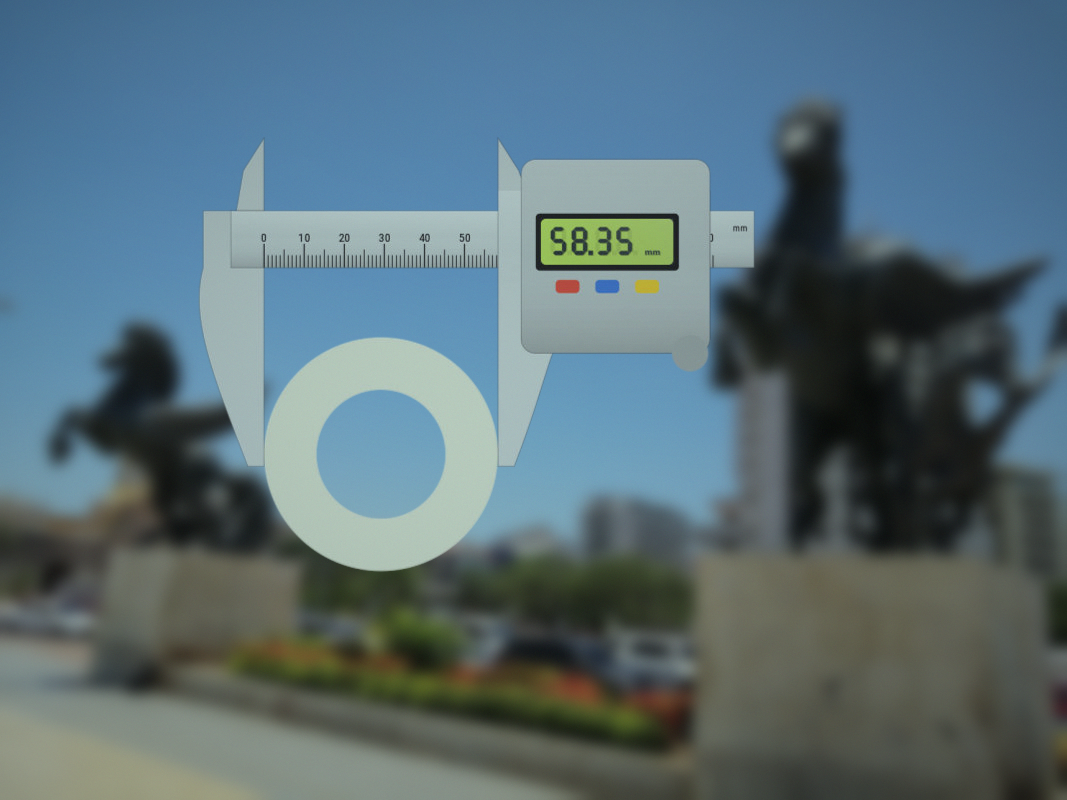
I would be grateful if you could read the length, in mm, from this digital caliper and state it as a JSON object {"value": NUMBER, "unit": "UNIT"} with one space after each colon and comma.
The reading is {"value": 58.35, "unit": "mm"}
